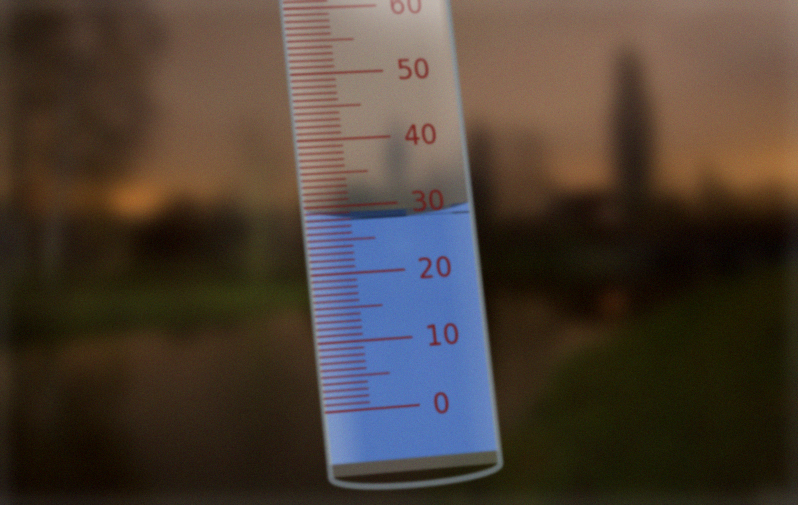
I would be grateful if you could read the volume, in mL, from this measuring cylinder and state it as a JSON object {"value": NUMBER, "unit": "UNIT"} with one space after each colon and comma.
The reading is {"value": 28, "unit": "mL"}
